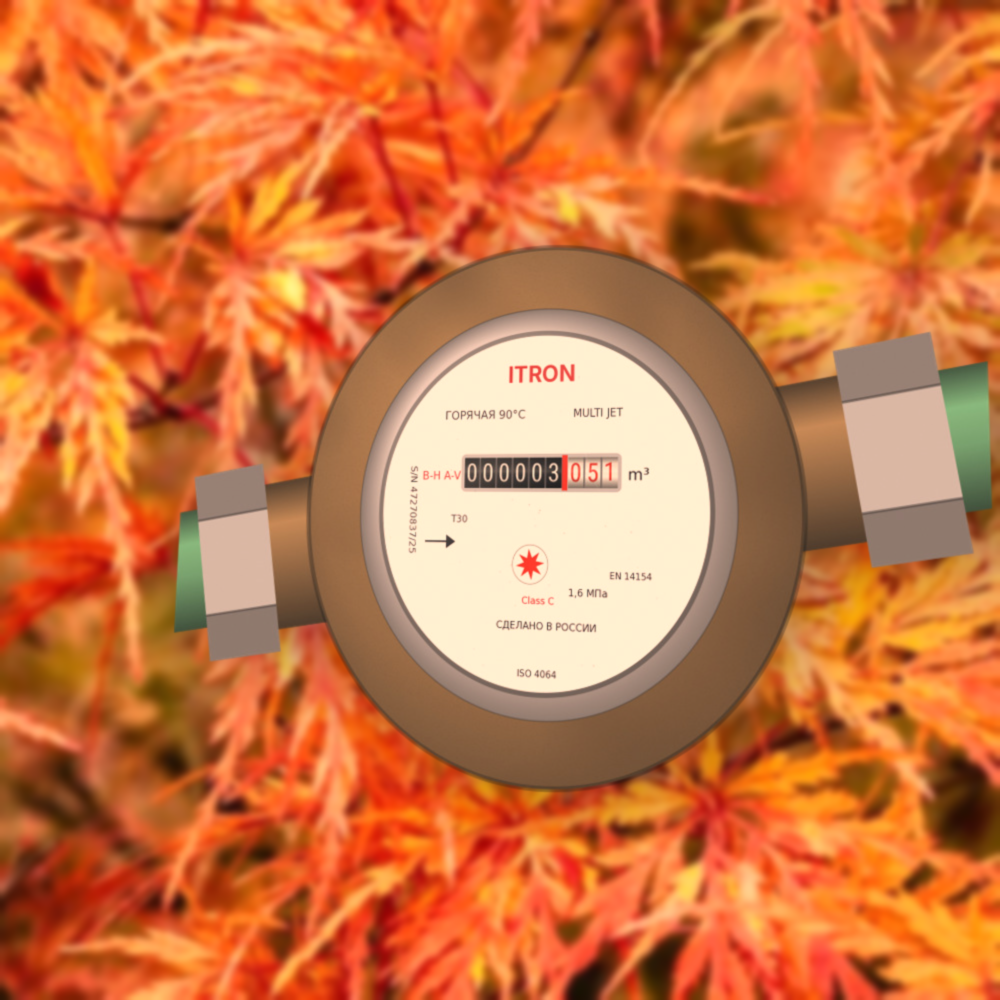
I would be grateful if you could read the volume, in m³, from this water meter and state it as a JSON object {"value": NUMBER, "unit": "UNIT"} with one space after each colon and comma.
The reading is {"value": 3.051, "unit": "m³"}
